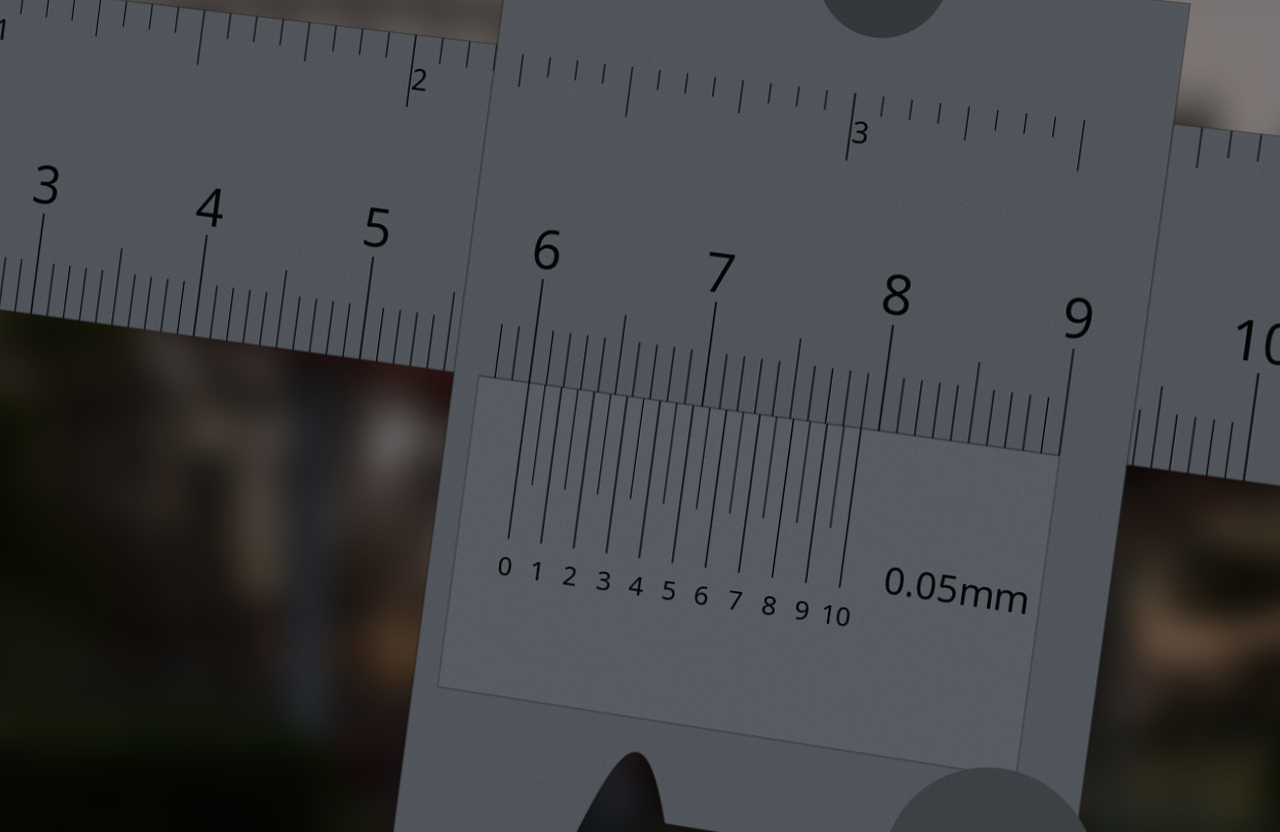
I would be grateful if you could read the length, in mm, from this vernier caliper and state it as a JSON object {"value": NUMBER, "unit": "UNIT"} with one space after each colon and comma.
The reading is {"value": 60.0, "unit": "mm"}
